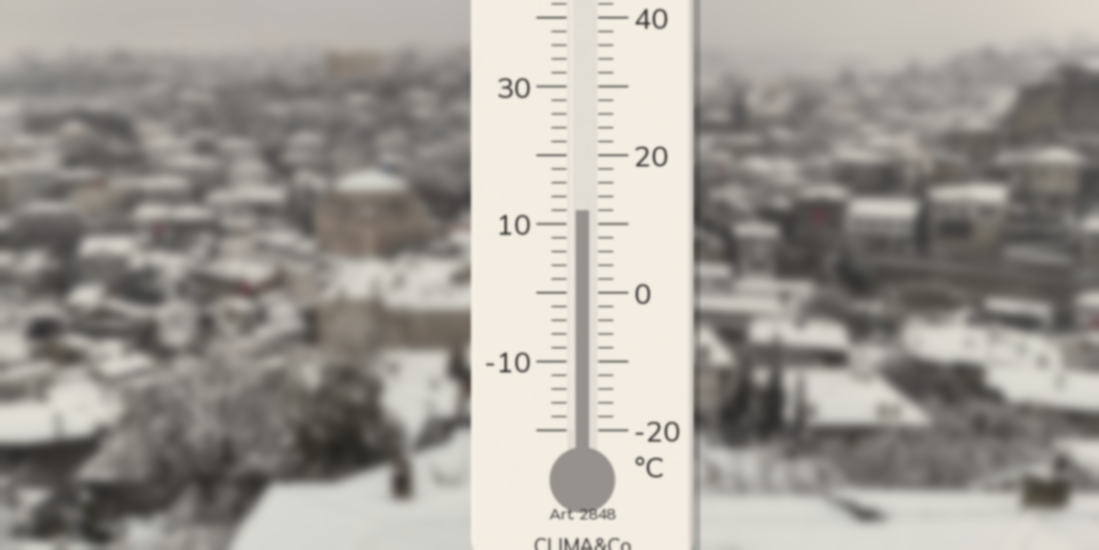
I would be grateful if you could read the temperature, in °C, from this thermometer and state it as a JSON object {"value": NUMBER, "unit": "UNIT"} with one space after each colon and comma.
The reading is {"value": 12, "unit": "°C"}
